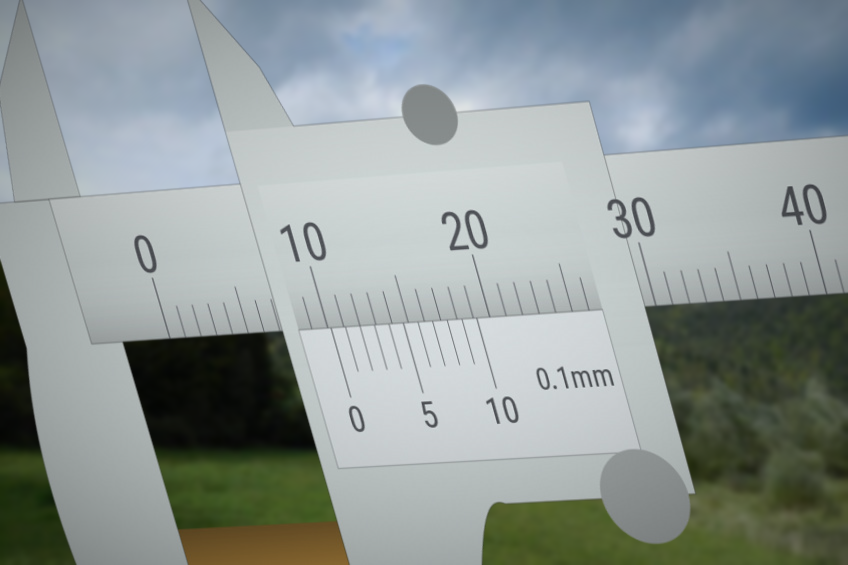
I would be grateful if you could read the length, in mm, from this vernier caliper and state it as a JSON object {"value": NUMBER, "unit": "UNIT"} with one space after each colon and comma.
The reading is {"value": 10.2, "unit": "mm"}
